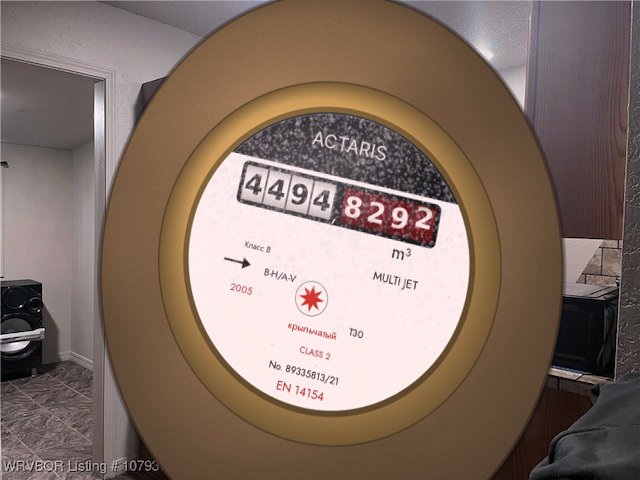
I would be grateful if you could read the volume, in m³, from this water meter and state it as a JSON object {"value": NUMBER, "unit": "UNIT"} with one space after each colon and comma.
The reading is {"value": 4494.8292, "unit": "m³"}
